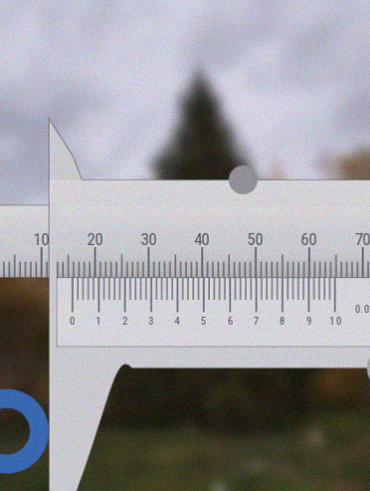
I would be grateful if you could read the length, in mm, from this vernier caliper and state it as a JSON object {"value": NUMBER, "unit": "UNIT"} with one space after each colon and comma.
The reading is {"value": 15.8, "unit": "mm"}
